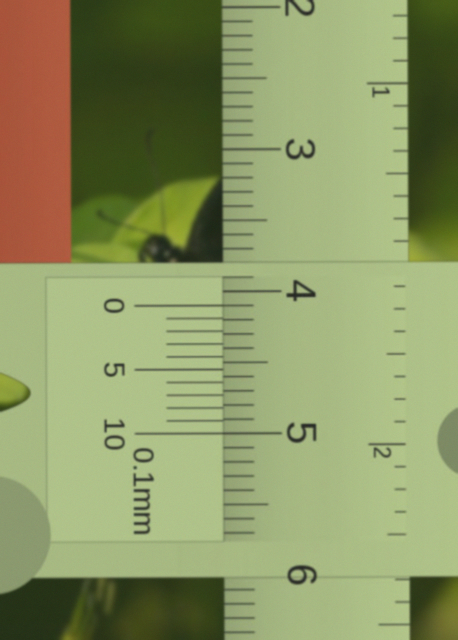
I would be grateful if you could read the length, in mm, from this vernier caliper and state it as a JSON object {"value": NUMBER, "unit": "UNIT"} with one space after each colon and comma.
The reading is {"value": 41.0, "unit": "mm"}
